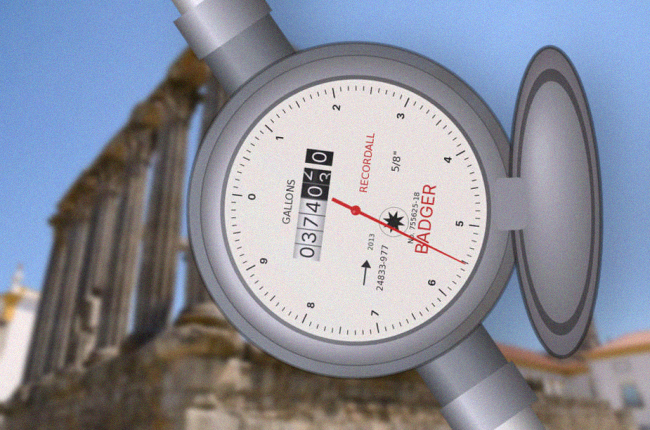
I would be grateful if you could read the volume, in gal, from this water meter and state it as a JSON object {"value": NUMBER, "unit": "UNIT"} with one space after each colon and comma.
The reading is {"value": 374025.5, "unit": "gal"}
